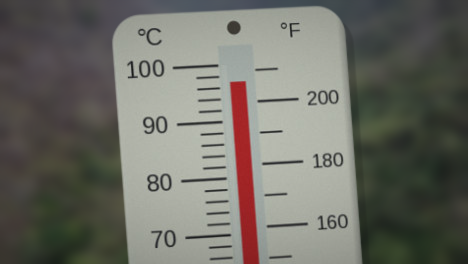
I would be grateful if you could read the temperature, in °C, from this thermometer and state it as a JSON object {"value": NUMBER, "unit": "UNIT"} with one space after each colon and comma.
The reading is {"value": 97, "unit": "°C"}
